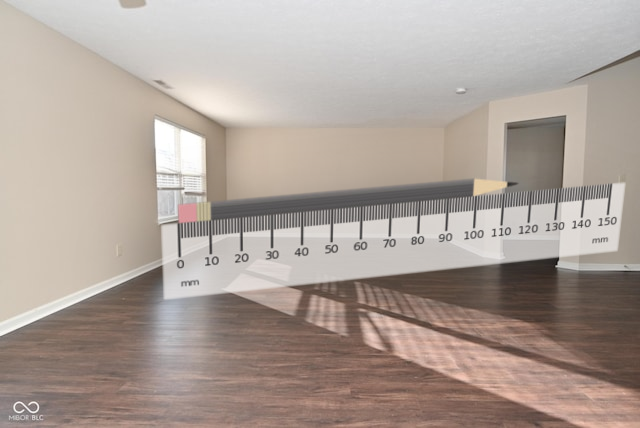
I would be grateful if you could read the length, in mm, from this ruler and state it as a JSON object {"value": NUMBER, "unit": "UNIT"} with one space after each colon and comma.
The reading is {"value": 115, "unit": "mm"}
